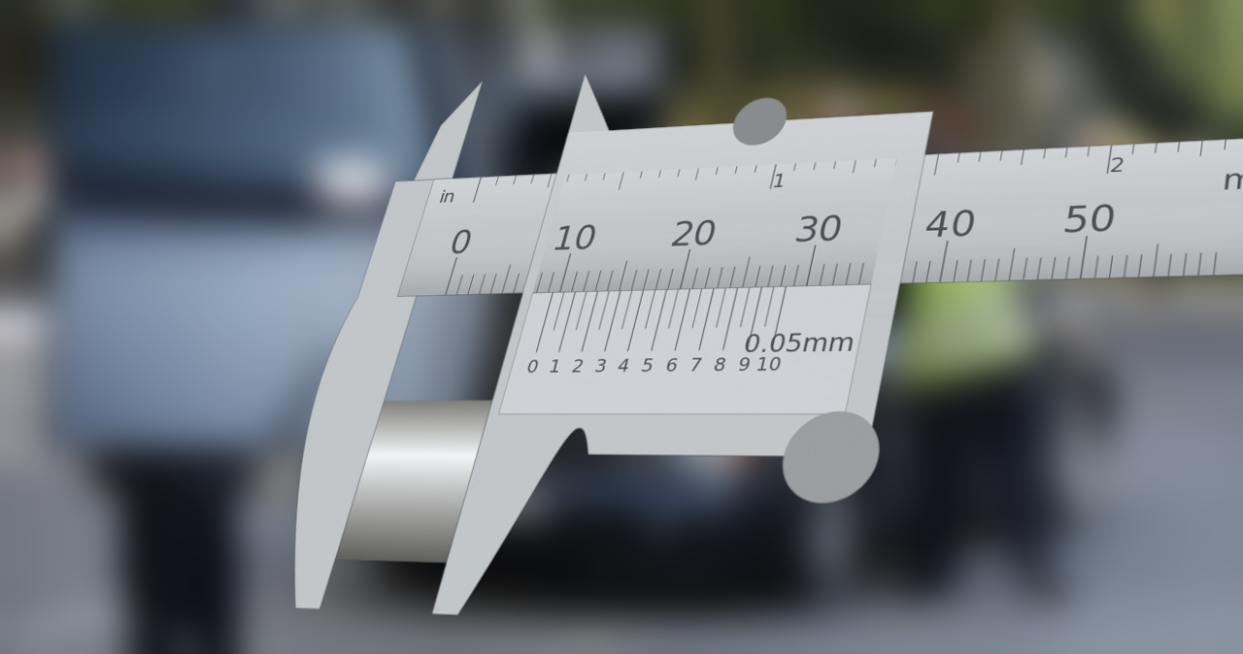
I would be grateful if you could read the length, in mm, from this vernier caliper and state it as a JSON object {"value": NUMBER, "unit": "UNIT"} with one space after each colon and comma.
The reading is {"value": 9.4, "unit": "mm"}
